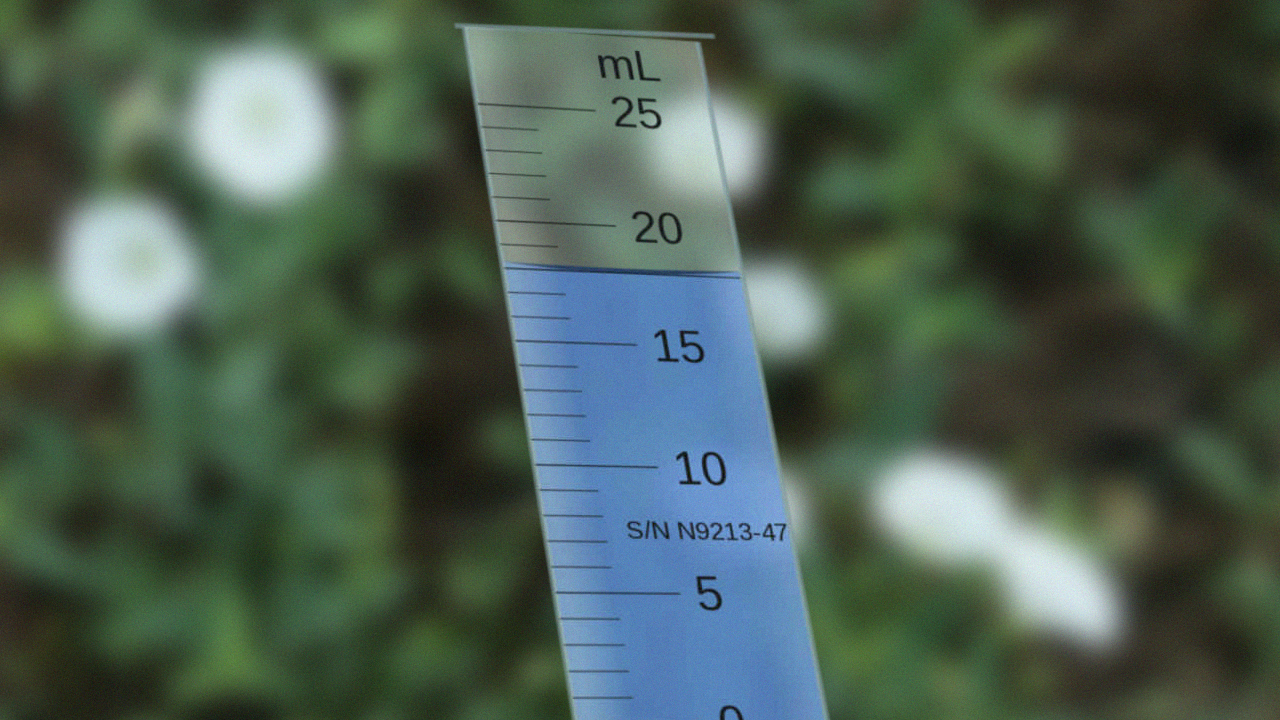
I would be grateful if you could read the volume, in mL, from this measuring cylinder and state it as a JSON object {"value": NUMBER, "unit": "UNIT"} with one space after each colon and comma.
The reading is {"value": 18, "unit": "mL"}
